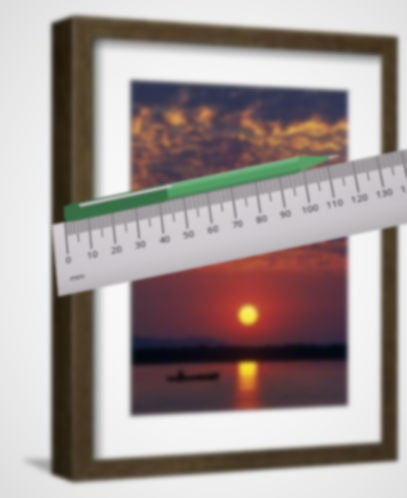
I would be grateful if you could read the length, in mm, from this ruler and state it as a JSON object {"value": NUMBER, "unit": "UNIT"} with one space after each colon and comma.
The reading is {"value": 115, "unit": "mm"}
